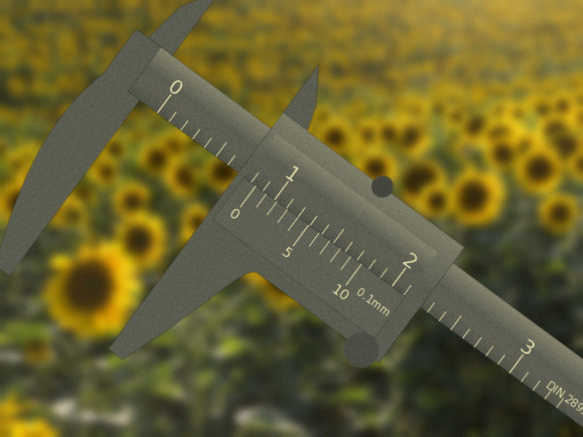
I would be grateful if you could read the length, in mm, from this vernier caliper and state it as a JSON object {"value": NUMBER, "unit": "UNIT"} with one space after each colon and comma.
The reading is {"value": 8.4, "unit": "mm"}
